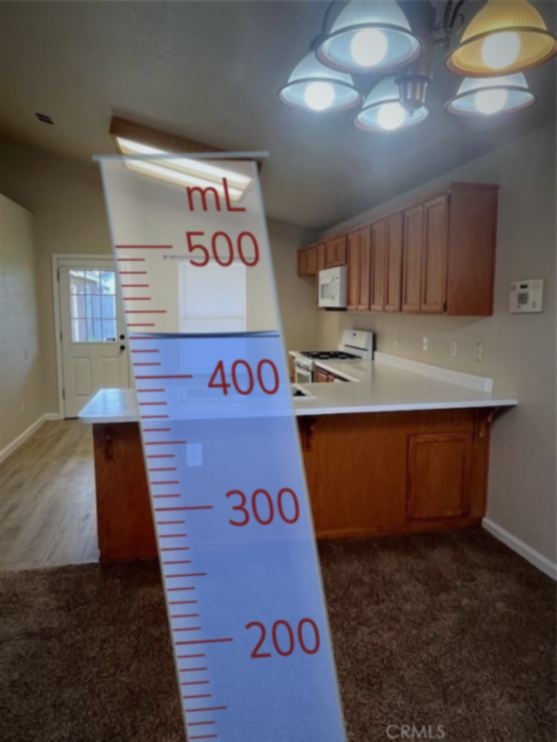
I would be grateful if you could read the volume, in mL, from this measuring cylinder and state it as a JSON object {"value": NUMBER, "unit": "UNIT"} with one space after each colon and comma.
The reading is {"value": 430, "unit": "mL"}
